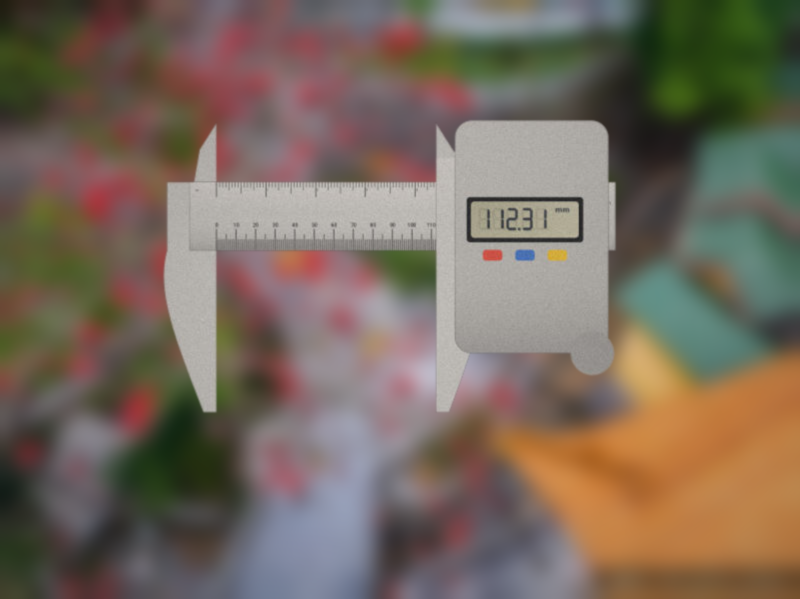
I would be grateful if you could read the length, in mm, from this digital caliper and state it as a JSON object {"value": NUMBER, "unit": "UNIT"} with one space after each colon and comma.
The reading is {"value": 112.31, "unit": "mm"}
